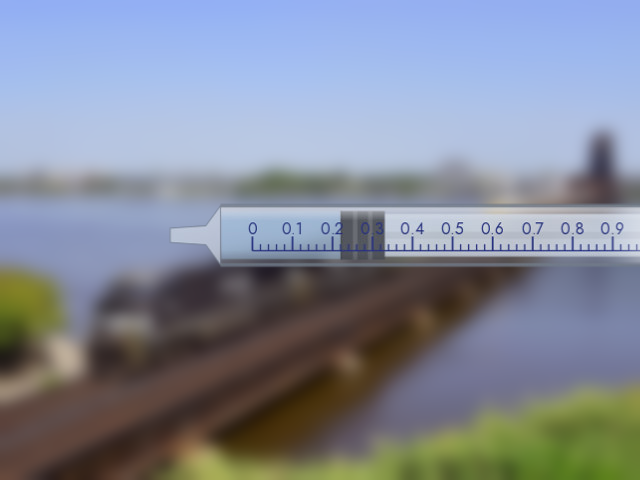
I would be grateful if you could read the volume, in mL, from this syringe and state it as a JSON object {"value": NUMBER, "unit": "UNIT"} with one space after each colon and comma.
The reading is {"value": 0.22, "unit": "mL"}
